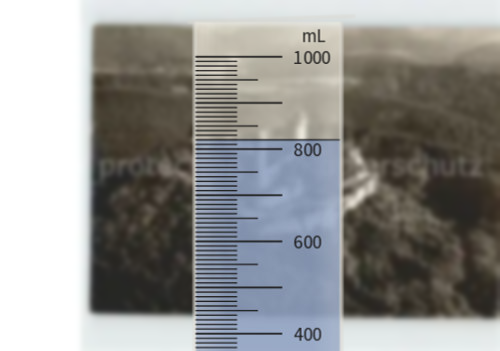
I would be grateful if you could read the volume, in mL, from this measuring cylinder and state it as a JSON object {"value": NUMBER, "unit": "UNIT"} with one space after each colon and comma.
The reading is {"value": 820, "unit": "mL"}
